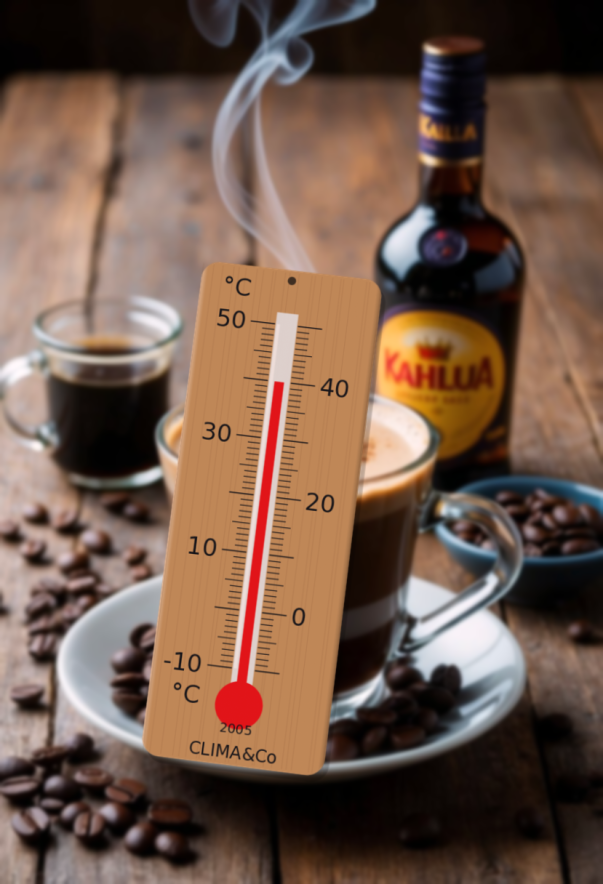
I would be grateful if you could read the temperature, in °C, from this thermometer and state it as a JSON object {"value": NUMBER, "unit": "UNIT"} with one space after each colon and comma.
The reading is {"value": 40, "unit": "°C"}
